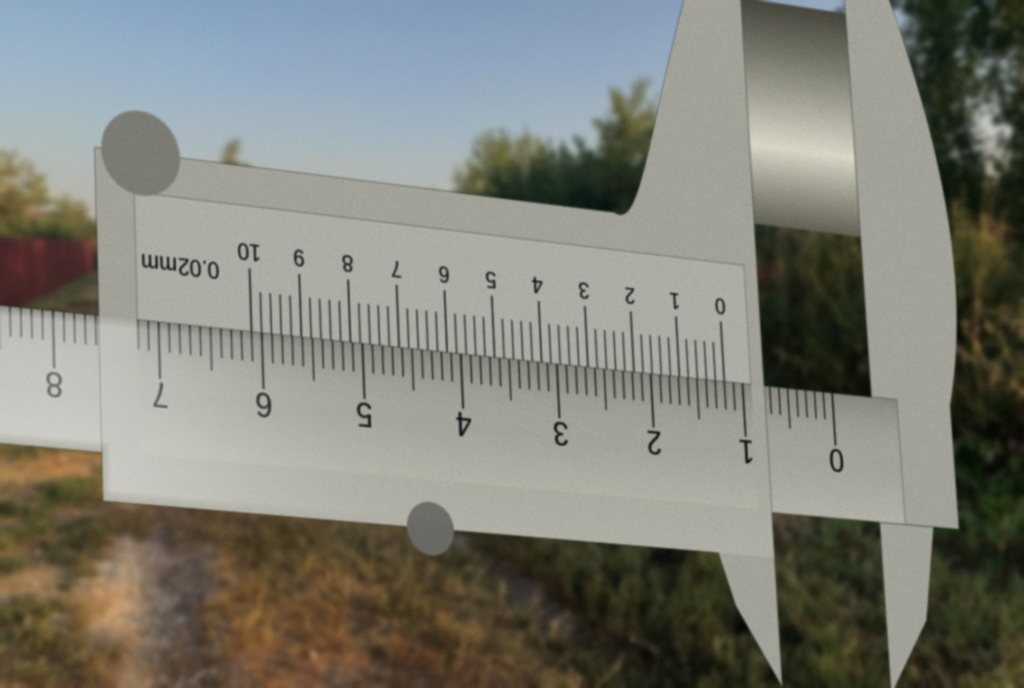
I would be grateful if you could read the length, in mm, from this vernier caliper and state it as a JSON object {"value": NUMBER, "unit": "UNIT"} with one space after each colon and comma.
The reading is {"value": 12.0, "unit": "mm"}
